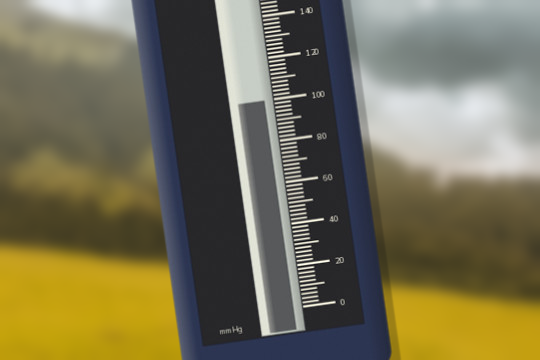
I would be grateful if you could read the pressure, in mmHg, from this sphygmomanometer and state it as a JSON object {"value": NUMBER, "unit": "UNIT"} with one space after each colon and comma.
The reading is {"value": 100, "unit": "mmHg"}
